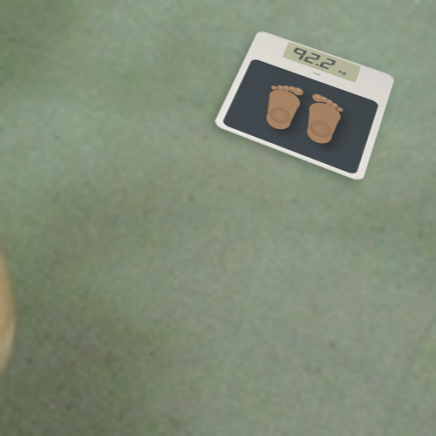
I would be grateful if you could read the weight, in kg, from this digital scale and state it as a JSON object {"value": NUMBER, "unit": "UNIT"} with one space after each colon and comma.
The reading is {"value": 92.2, "unit": "kg"}
